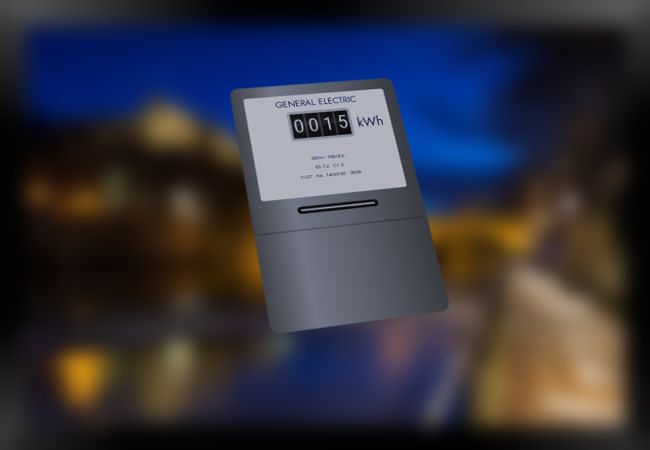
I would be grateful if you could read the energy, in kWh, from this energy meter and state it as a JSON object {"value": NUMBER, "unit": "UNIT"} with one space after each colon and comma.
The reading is {"value": 15, "unit": "kWh"}
